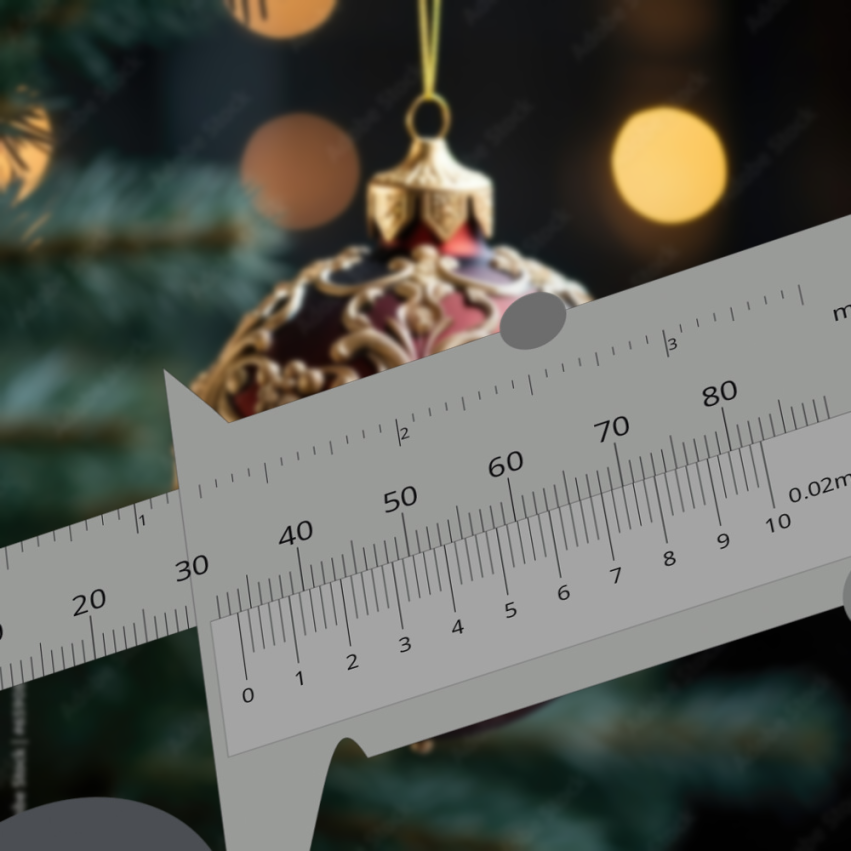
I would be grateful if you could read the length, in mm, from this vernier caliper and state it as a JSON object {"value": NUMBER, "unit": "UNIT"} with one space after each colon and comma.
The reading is {"value": 33.7, "unit": "mm"}
